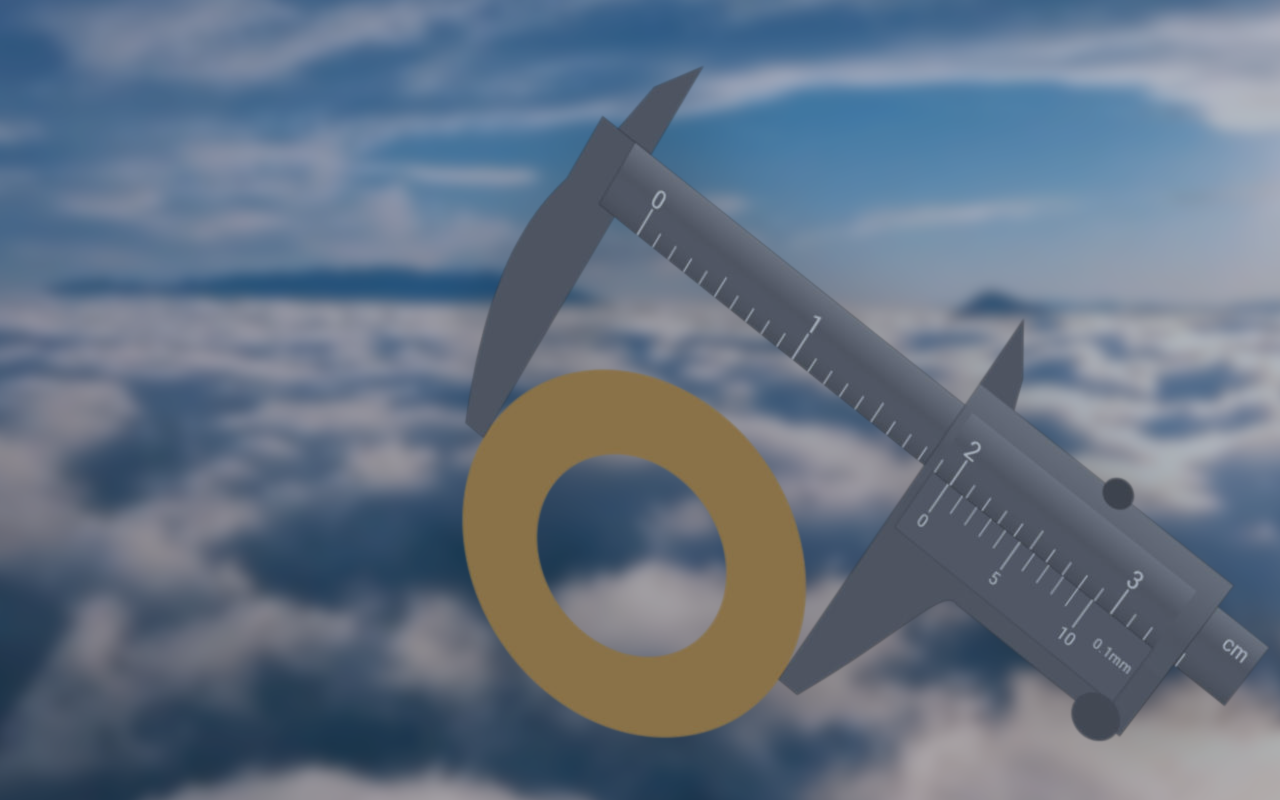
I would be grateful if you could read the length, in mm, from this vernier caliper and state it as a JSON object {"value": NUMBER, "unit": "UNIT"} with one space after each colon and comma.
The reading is {"value": 19.9, "unit": "mm"}
